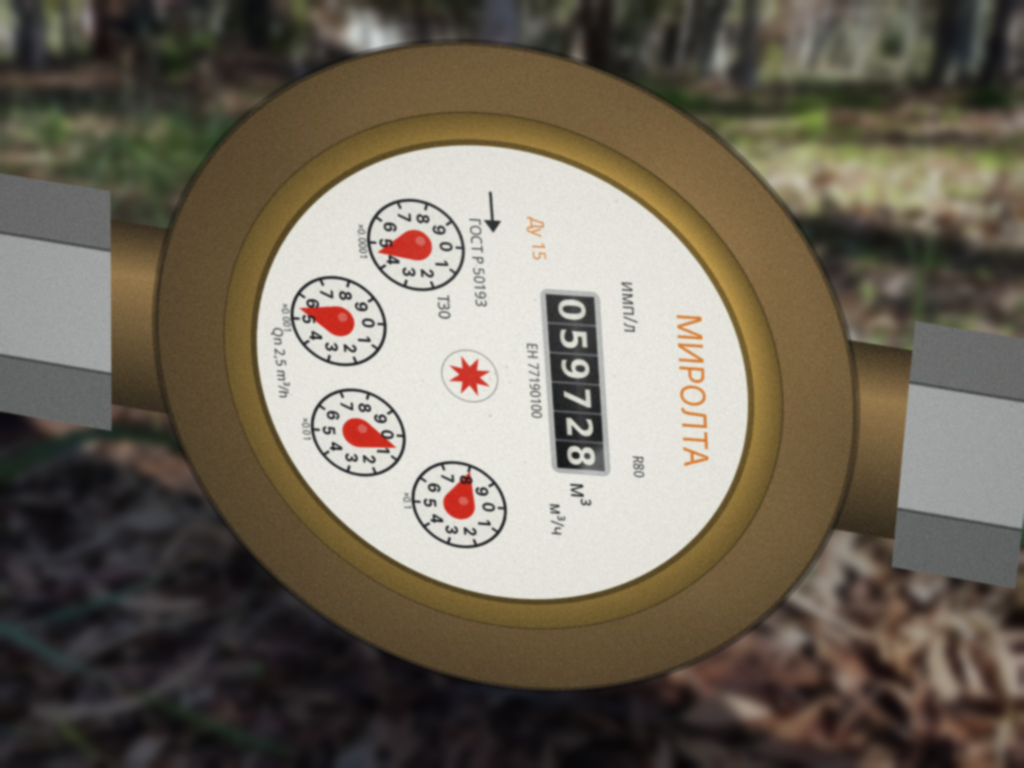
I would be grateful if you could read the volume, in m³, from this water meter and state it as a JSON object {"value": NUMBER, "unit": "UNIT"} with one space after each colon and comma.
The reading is {"value": 59728.8054, "unit": "m³"}
